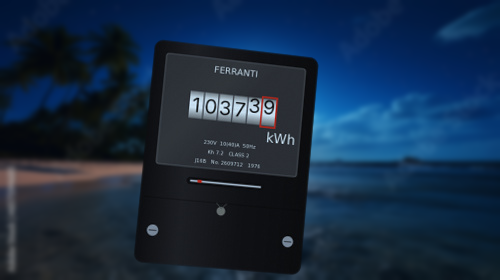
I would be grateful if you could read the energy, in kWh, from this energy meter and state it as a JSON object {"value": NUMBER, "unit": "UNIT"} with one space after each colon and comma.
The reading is {"value": 10373.9, "unit": "kWh"}
